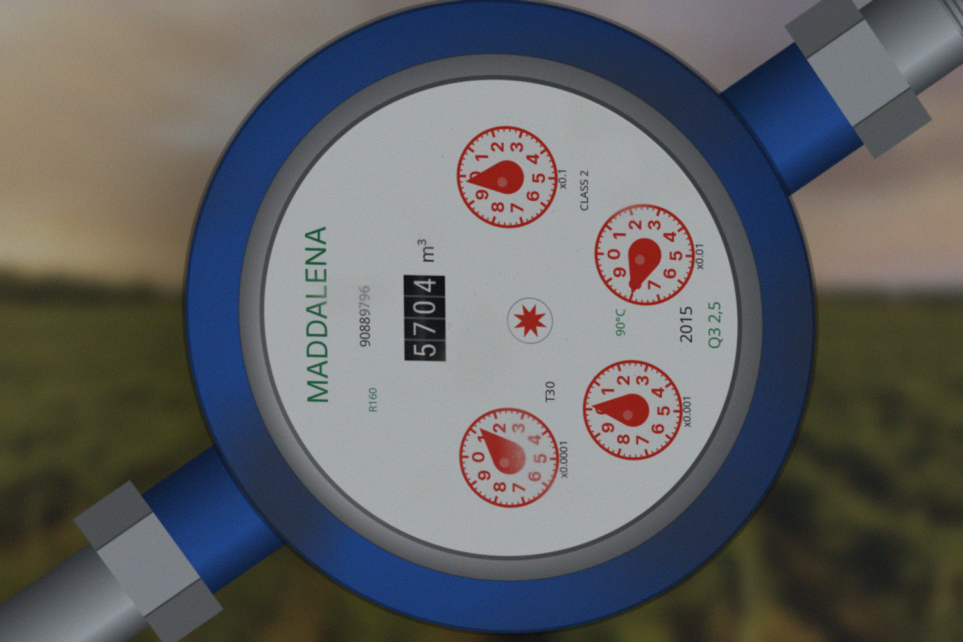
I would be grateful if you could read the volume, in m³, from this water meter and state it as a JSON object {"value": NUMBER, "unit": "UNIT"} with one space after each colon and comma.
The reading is {"value": 5703.9801, "unit": "m³"}
